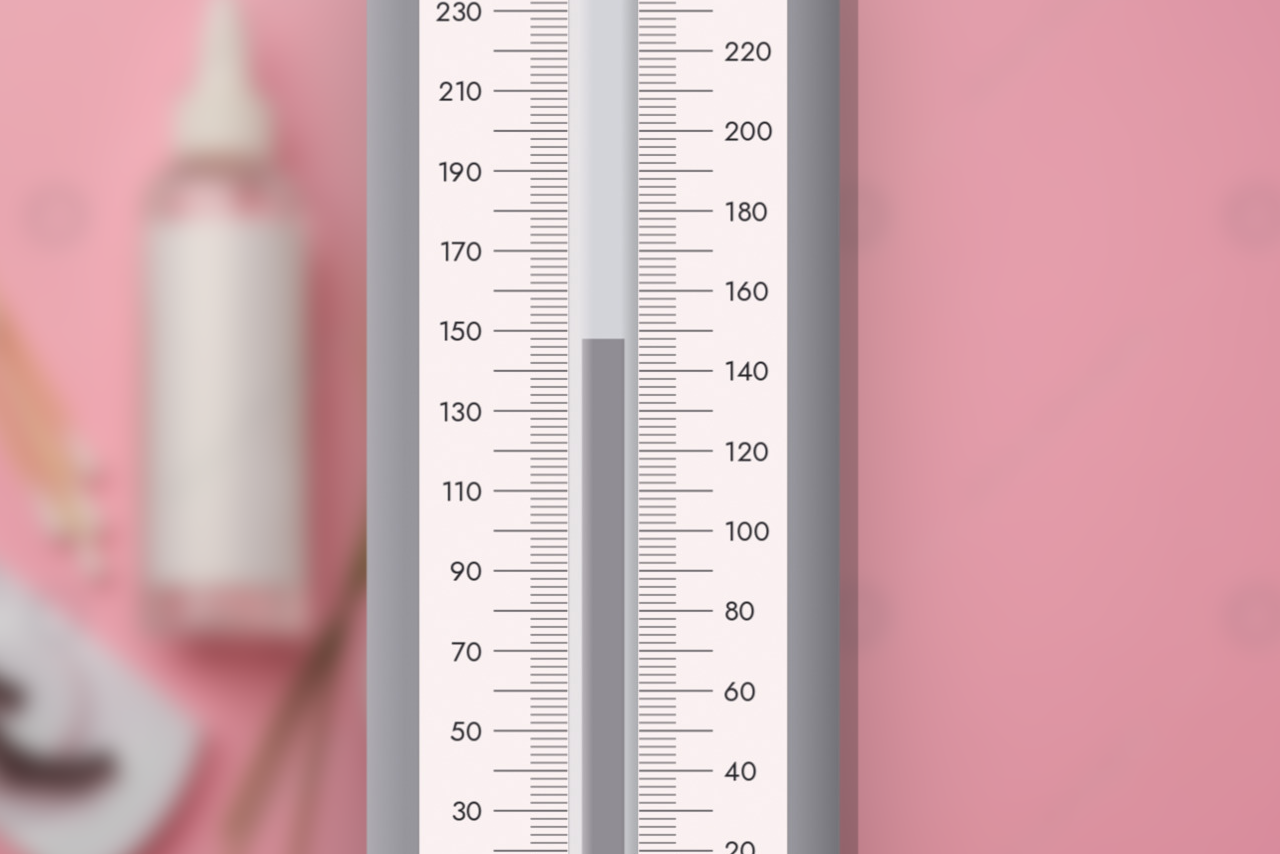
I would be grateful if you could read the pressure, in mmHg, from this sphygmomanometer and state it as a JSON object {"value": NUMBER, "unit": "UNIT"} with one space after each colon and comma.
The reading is {"value": 148, "unit": "mmHg"}
